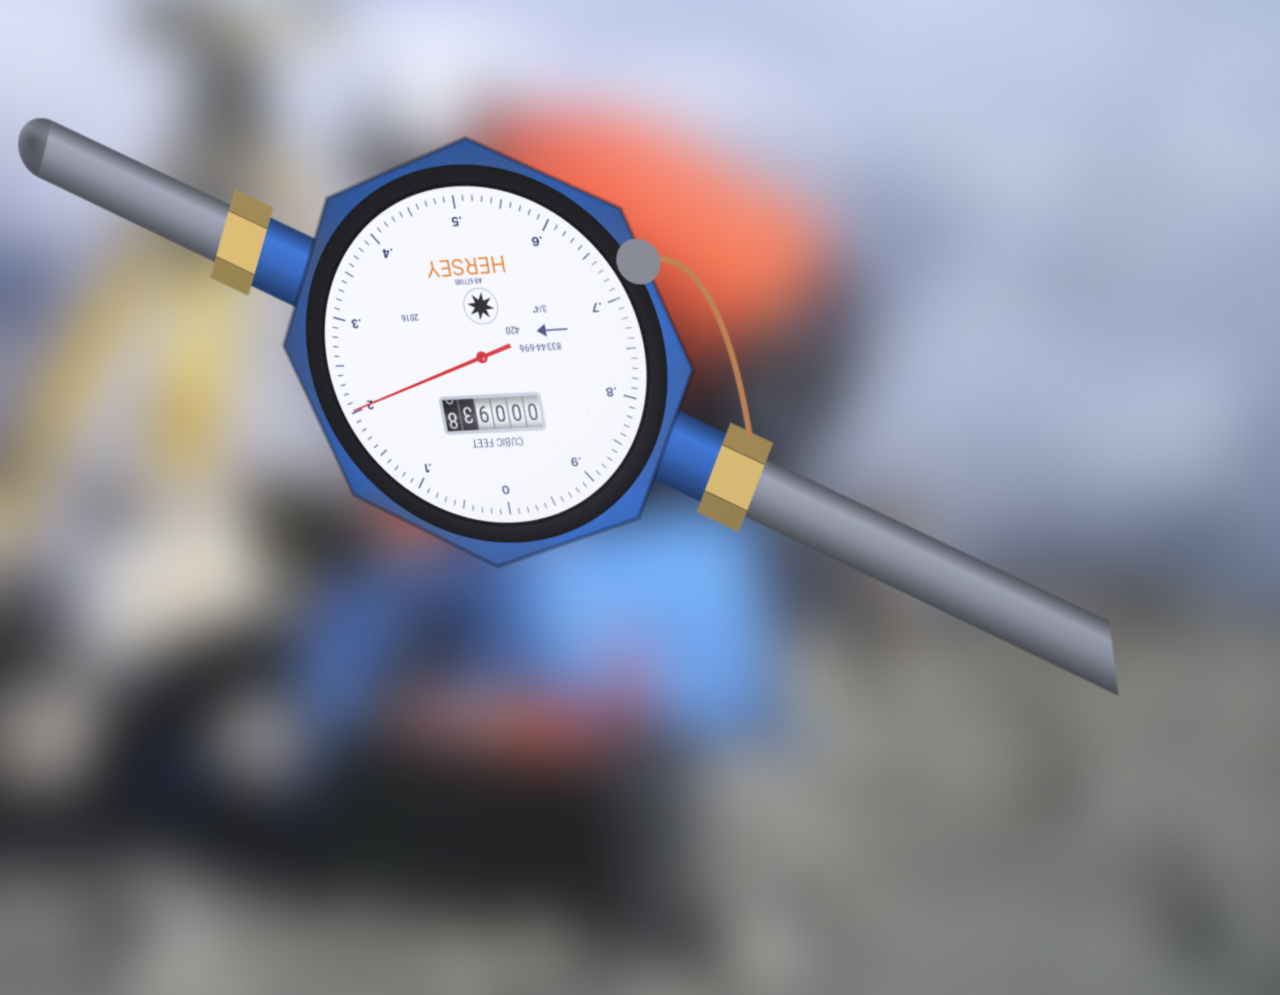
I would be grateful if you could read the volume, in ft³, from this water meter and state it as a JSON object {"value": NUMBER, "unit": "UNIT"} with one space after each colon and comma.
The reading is {"value": 938.20, "unit": "ft³"}
